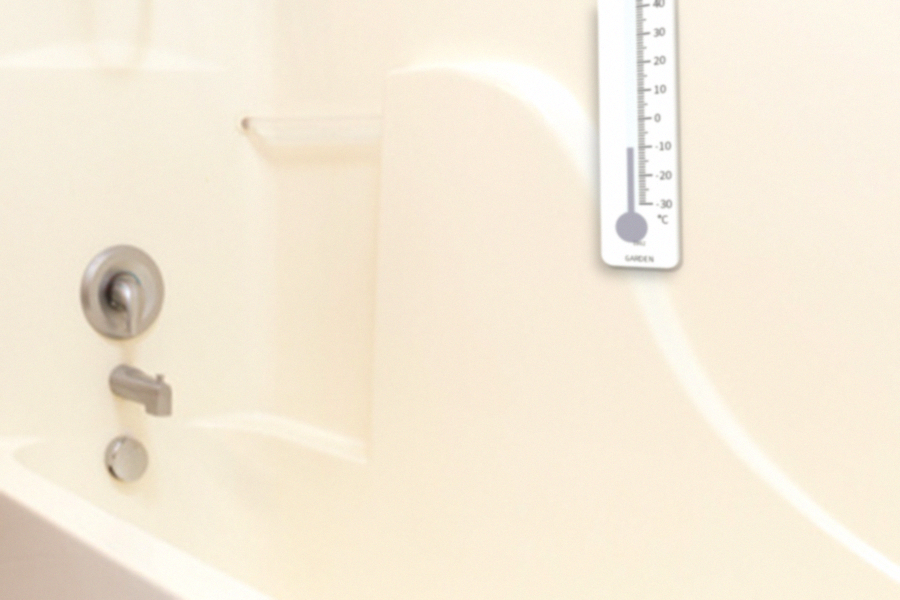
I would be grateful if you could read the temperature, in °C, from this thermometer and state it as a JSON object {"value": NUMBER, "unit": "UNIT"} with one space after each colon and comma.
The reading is {"value": -10, "unit": "°C"}
